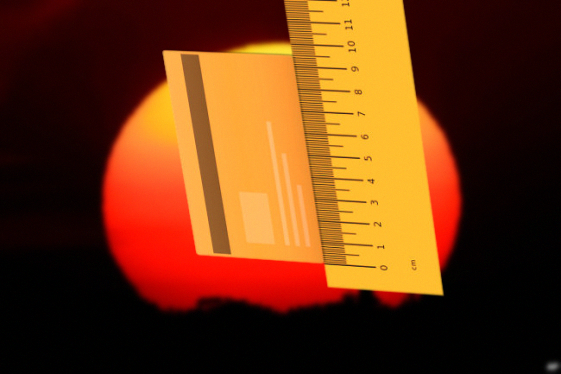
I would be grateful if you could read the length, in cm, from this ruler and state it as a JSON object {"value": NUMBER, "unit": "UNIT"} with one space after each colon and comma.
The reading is {"value": 9.5, "unit": "cm"}
